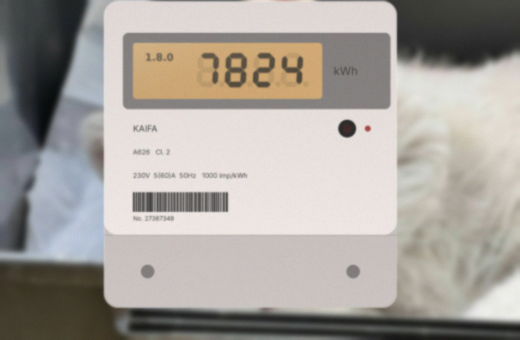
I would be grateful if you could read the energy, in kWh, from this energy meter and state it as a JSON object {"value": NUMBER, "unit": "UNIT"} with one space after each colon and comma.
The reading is {"value": 7824, "unit": "kWh"}
